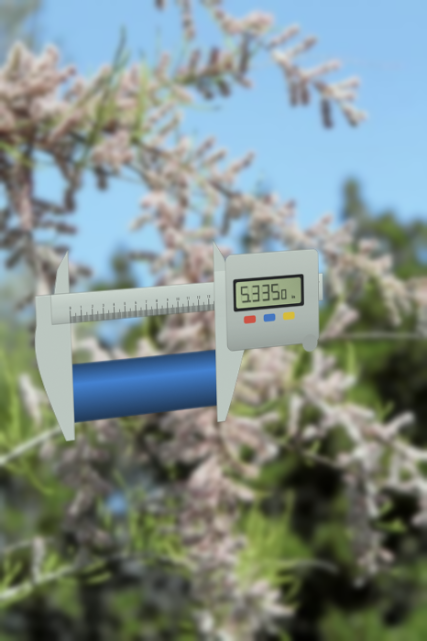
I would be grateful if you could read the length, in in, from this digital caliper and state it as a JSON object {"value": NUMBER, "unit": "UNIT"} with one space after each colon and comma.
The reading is {"value": 5.3350, "unit": "in"}
